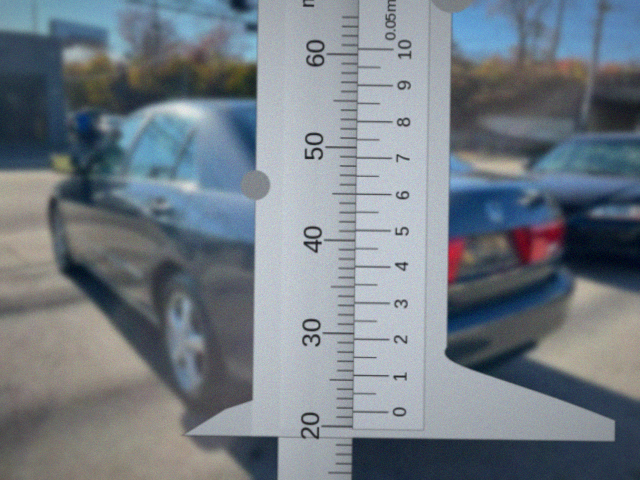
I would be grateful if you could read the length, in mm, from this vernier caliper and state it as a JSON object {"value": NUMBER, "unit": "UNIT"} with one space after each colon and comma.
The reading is {"value": 21.6, "unit": "mm"}
